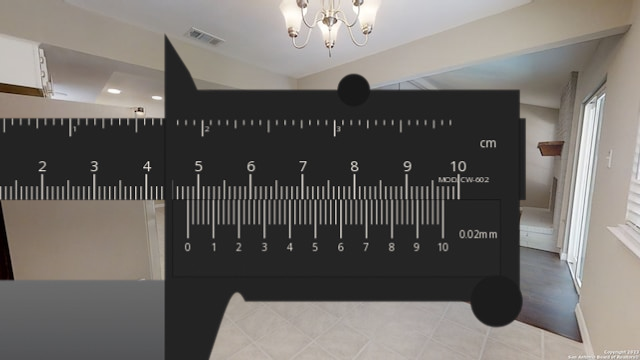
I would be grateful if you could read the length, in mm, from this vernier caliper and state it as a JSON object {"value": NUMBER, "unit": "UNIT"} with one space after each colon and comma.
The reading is {"value": 48.0, "unit": "mm"}
